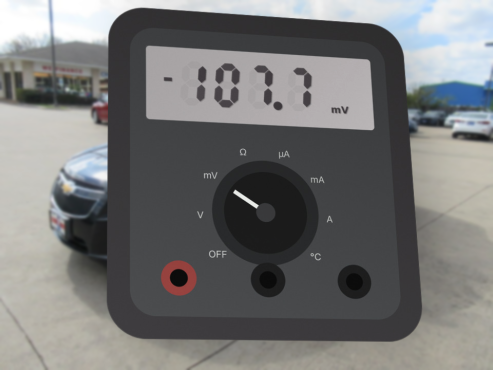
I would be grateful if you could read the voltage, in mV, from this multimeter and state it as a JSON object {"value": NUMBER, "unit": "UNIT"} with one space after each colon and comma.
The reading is {"value": -107.7, "unit": "mV"}
